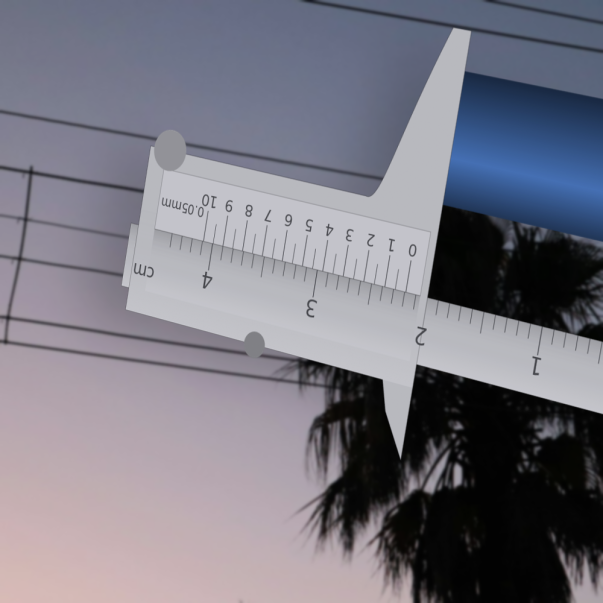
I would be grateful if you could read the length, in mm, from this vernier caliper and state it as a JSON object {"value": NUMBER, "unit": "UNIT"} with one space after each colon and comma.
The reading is {"value": 21.9, "unit": "mm"}
